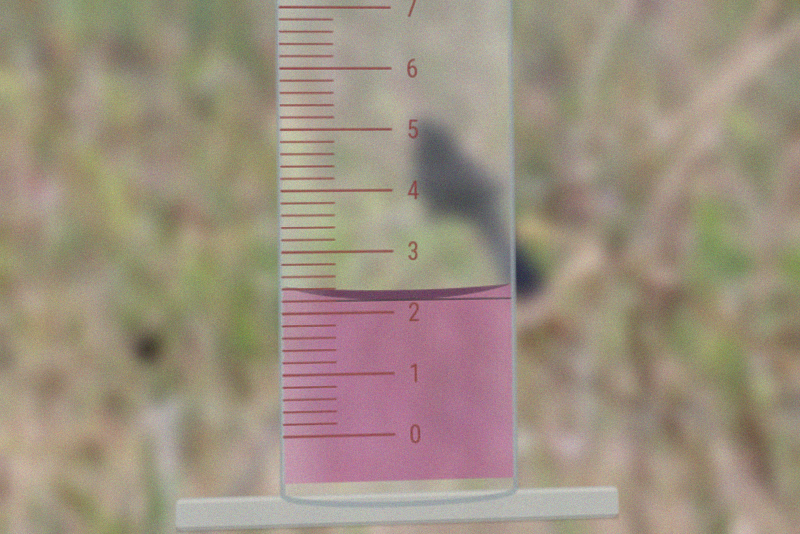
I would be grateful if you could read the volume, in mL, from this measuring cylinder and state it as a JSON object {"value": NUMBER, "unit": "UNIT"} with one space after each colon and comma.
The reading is {"value": 2.2, "unit": "mL"}
